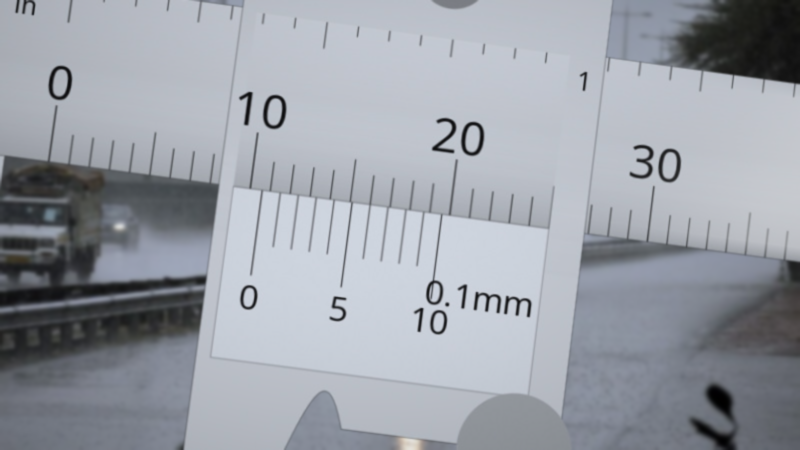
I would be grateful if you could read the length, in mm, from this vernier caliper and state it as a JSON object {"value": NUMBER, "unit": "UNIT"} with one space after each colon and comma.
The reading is {"value": 10.6, "unit": "mm"}
